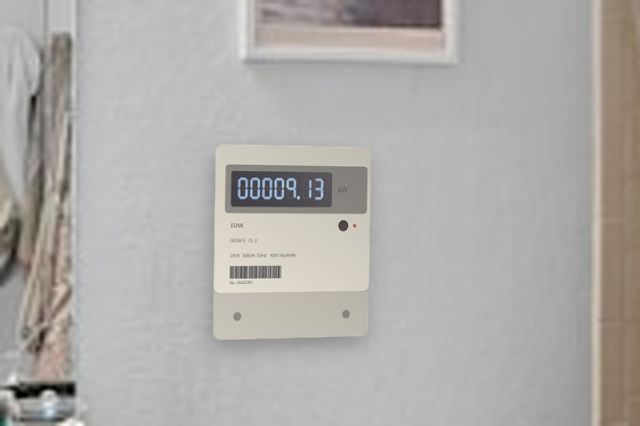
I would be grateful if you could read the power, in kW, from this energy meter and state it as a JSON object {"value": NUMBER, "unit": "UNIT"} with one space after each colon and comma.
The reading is {"value": 9.13, "unit": "kW"}
